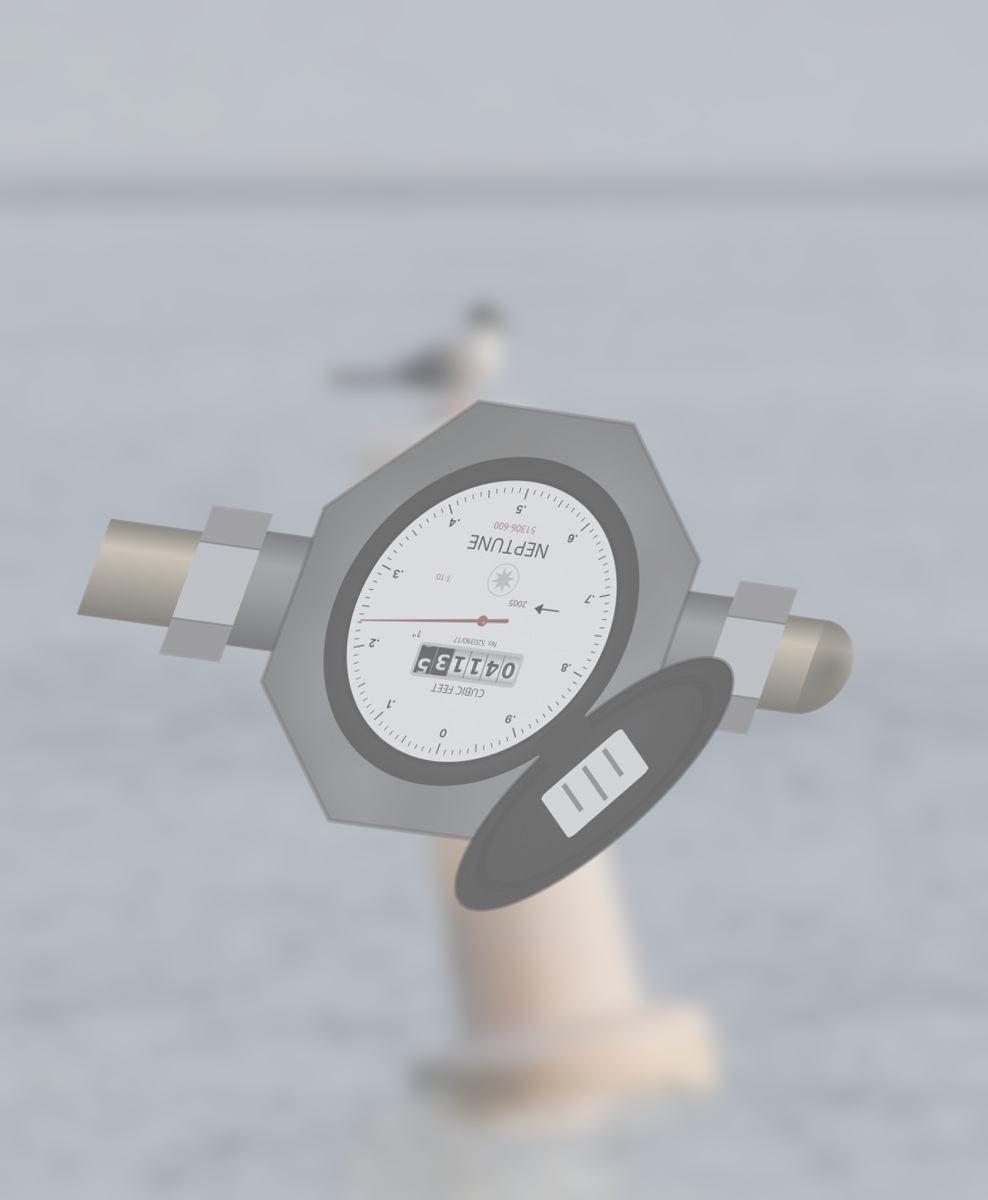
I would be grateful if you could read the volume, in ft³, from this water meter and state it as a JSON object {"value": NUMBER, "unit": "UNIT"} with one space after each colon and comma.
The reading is {"value": 41135.23, "unit": "ft³"}
